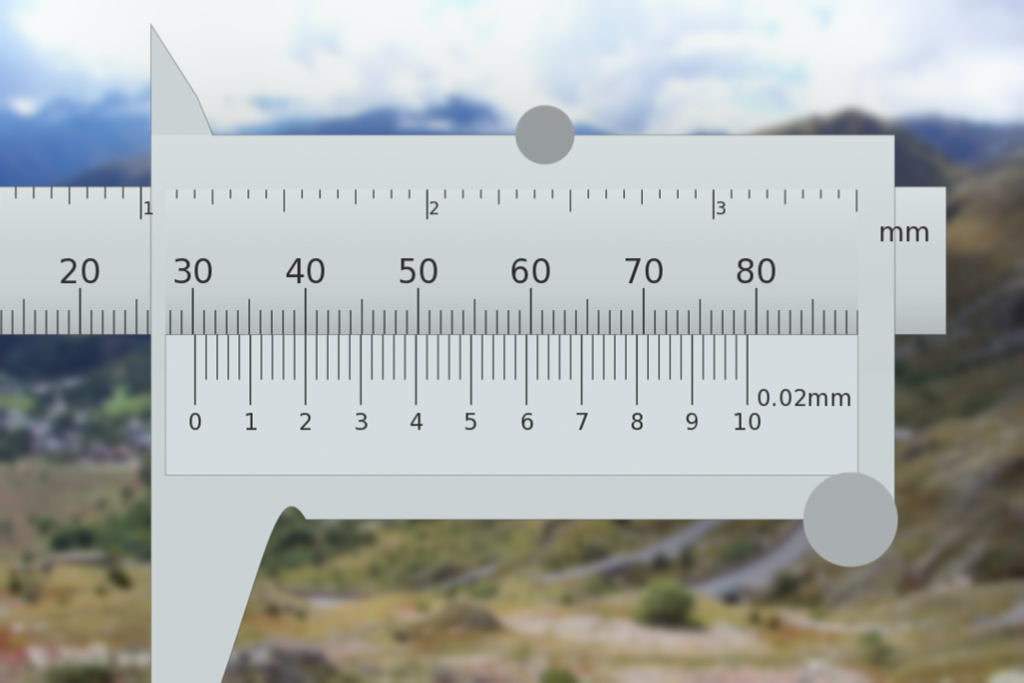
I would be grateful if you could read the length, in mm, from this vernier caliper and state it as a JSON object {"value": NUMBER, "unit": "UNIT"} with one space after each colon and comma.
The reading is {"value": 30.2, "unit": "mm"}
